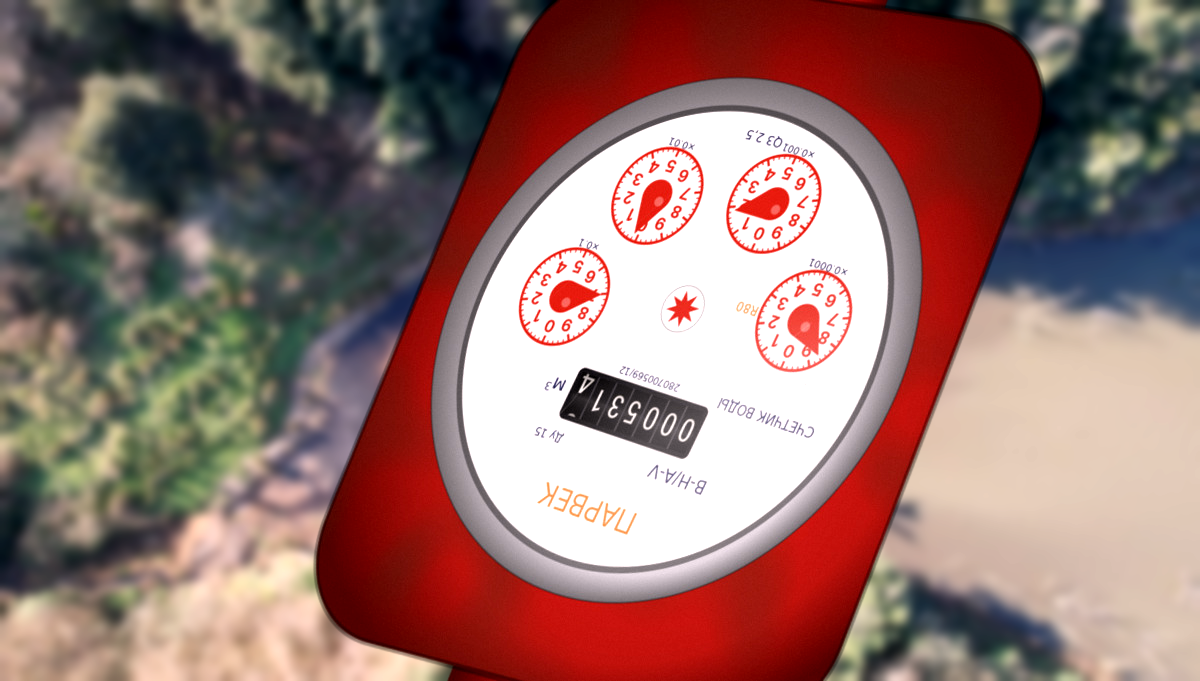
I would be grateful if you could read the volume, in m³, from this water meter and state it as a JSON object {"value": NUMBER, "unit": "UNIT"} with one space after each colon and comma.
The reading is {"value": 5313.7018, "unit": "m³"}
